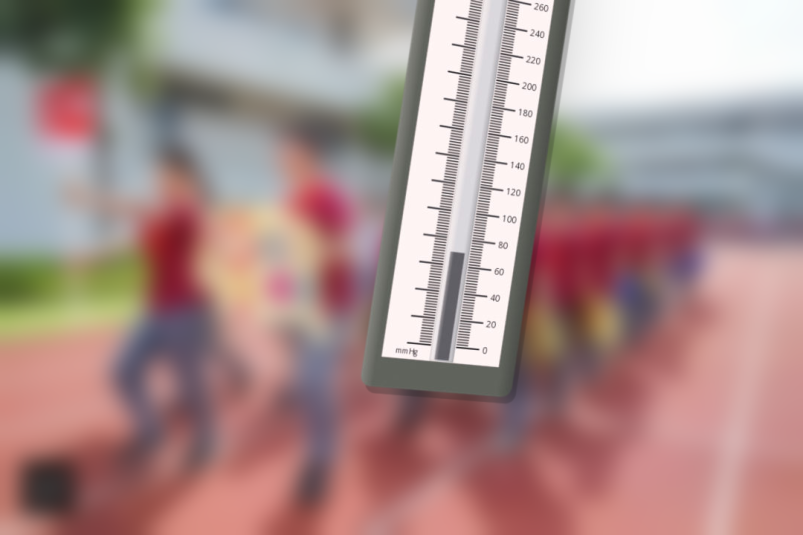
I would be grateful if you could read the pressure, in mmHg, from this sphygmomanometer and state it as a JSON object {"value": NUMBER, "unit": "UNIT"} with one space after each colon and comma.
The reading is {"value": 70, "unit": "mmHg"}
